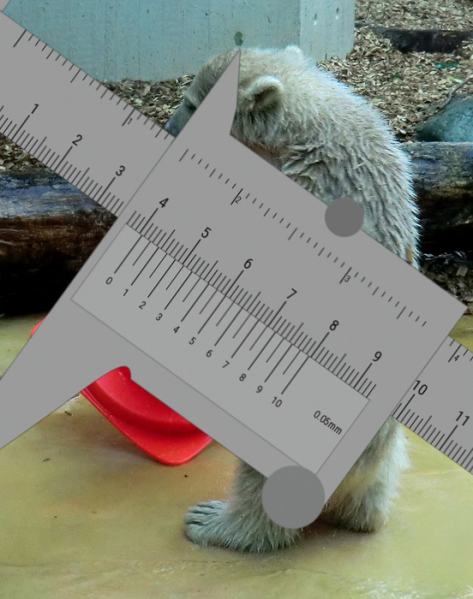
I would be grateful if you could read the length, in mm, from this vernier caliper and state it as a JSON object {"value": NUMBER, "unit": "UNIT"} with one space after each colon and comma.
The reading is {"value": 40.6, "unit": "mm"}
